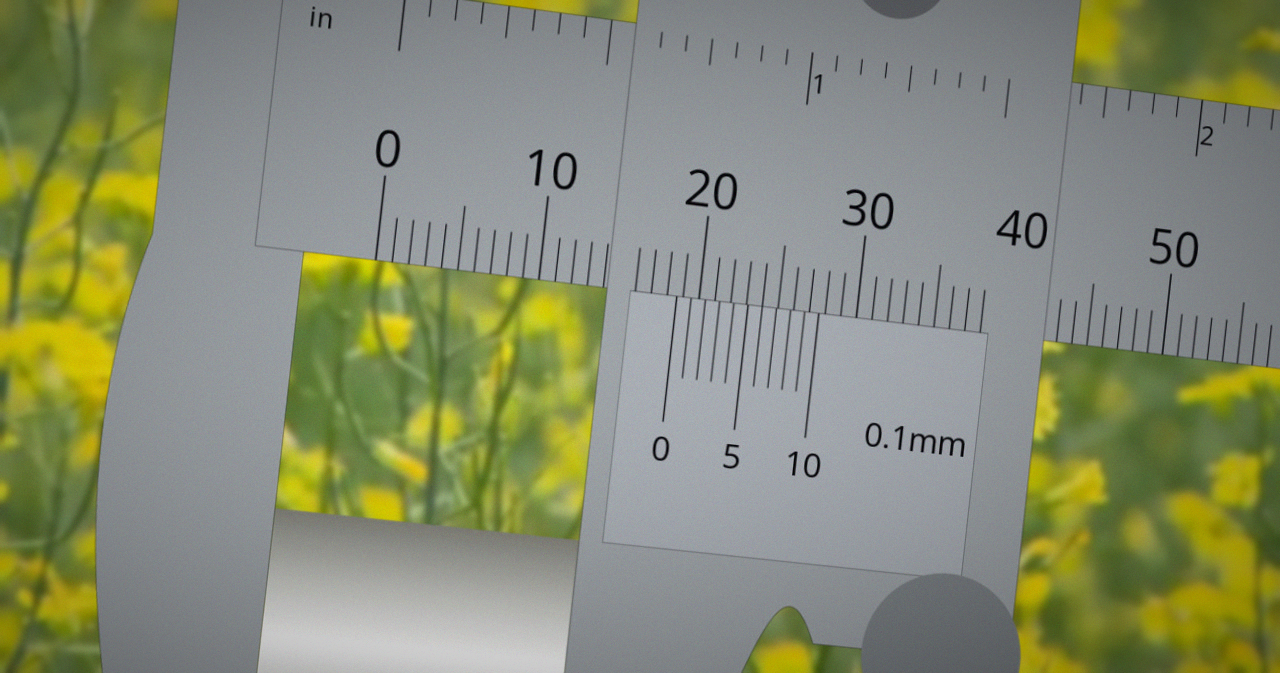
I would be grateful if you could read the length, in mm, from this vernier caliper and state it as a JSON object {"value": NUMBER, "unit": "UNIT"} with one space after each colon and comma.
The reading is {"value": 18.6, "unit": "mm"}
